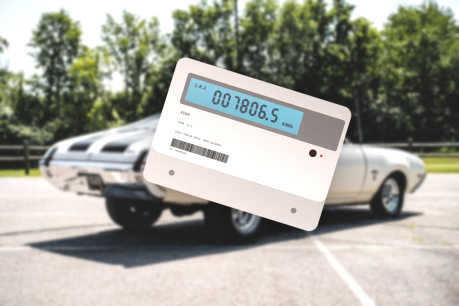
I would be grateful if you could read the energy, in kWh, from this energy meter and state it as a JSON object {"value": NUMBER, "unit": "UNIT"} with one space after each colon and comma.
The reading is {"value": 7806.5, "unit": "kWh"}
